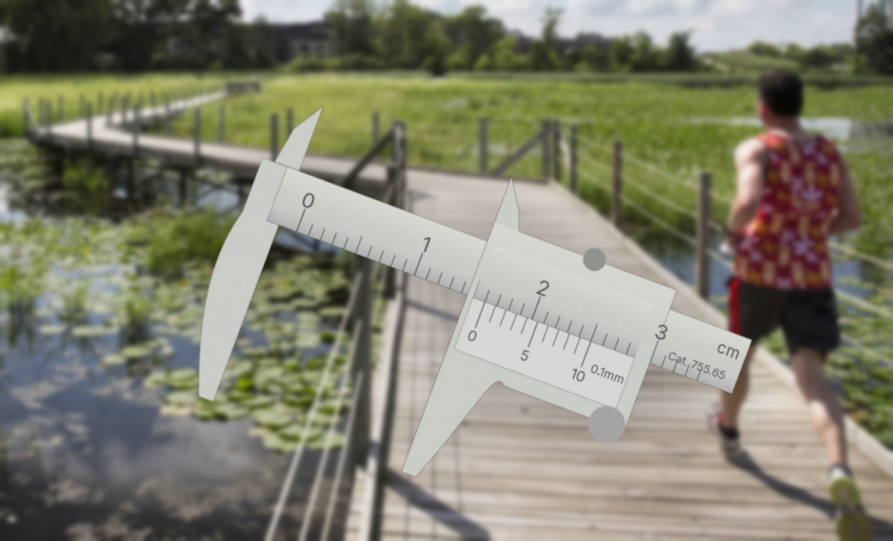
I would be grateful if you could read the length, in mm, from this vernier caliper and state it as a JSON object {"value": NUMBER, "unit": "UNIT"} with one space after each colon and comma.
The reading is {"value": 16.0, "unit": "mm"}
